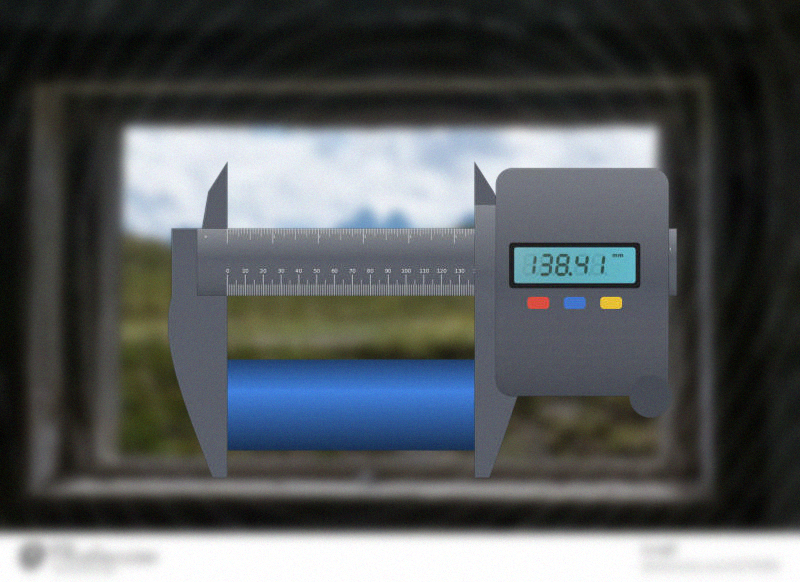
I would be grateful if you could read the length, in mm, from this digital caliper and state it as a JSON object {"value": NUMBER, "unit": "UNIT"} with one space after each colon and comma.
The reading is {"value": 138.41, "unit": "mm"}
